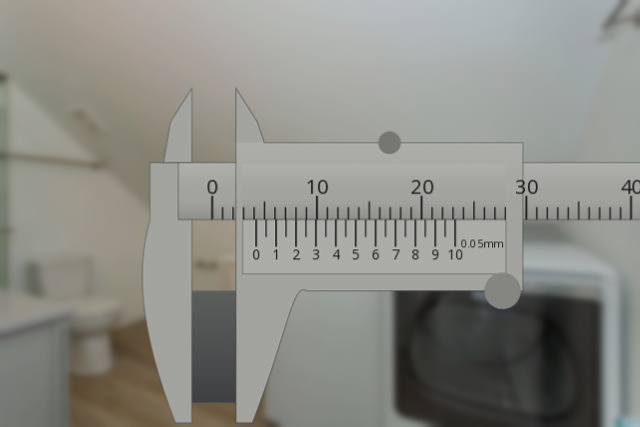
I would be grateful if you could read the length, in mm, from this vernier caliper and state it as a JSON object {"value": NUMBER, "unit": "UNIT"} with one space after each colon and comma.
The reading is {"value": 4.2, "unit": "mm"}
